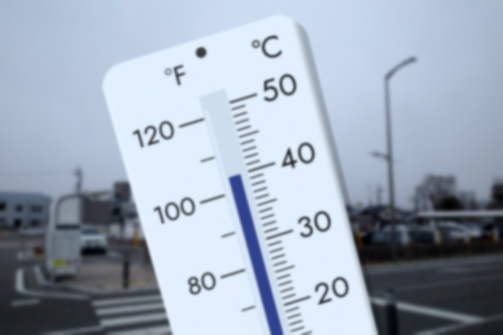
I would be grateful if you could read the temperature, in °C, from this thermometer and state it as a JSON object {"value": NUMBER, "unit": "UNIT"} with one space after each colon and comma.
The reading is {"value": 40, "unit": "°C"}
